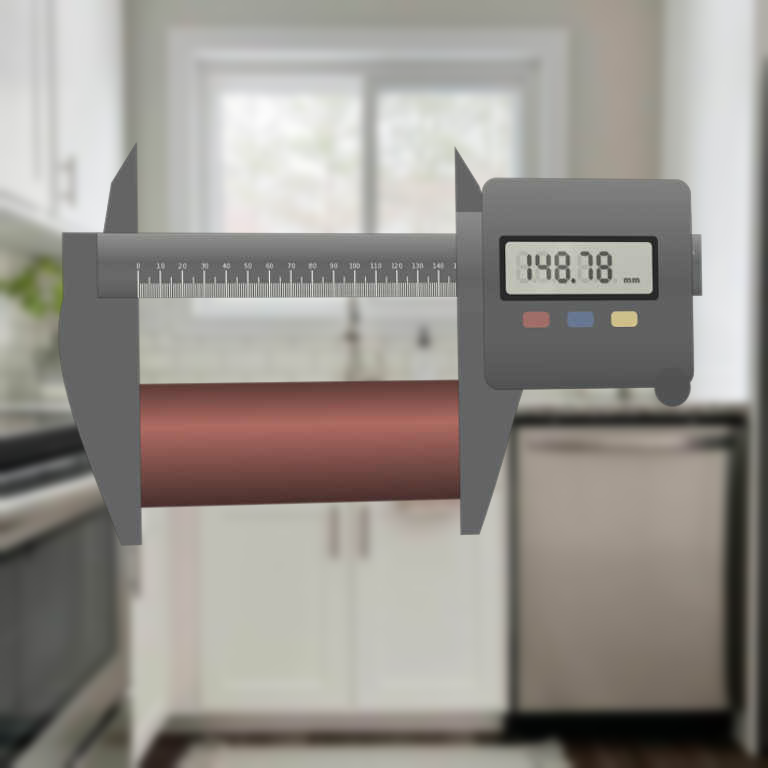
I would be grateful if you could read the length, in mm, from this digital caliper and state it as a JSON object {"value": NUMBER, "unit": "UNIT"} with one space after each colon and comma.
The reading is {"value": 148.78, "unit": "mm"}
